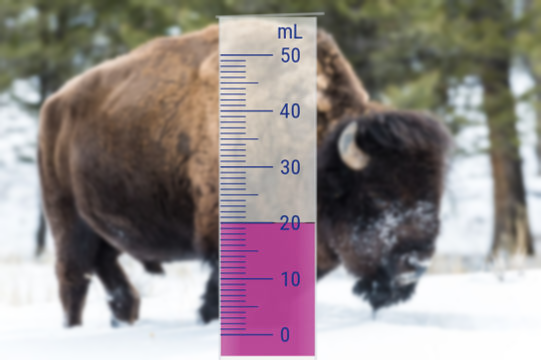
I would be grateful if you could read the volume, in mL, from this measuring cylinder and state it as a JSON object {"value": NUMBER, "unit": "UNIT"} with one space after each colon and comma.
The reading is {"value": 20, "unit": "mL"}
